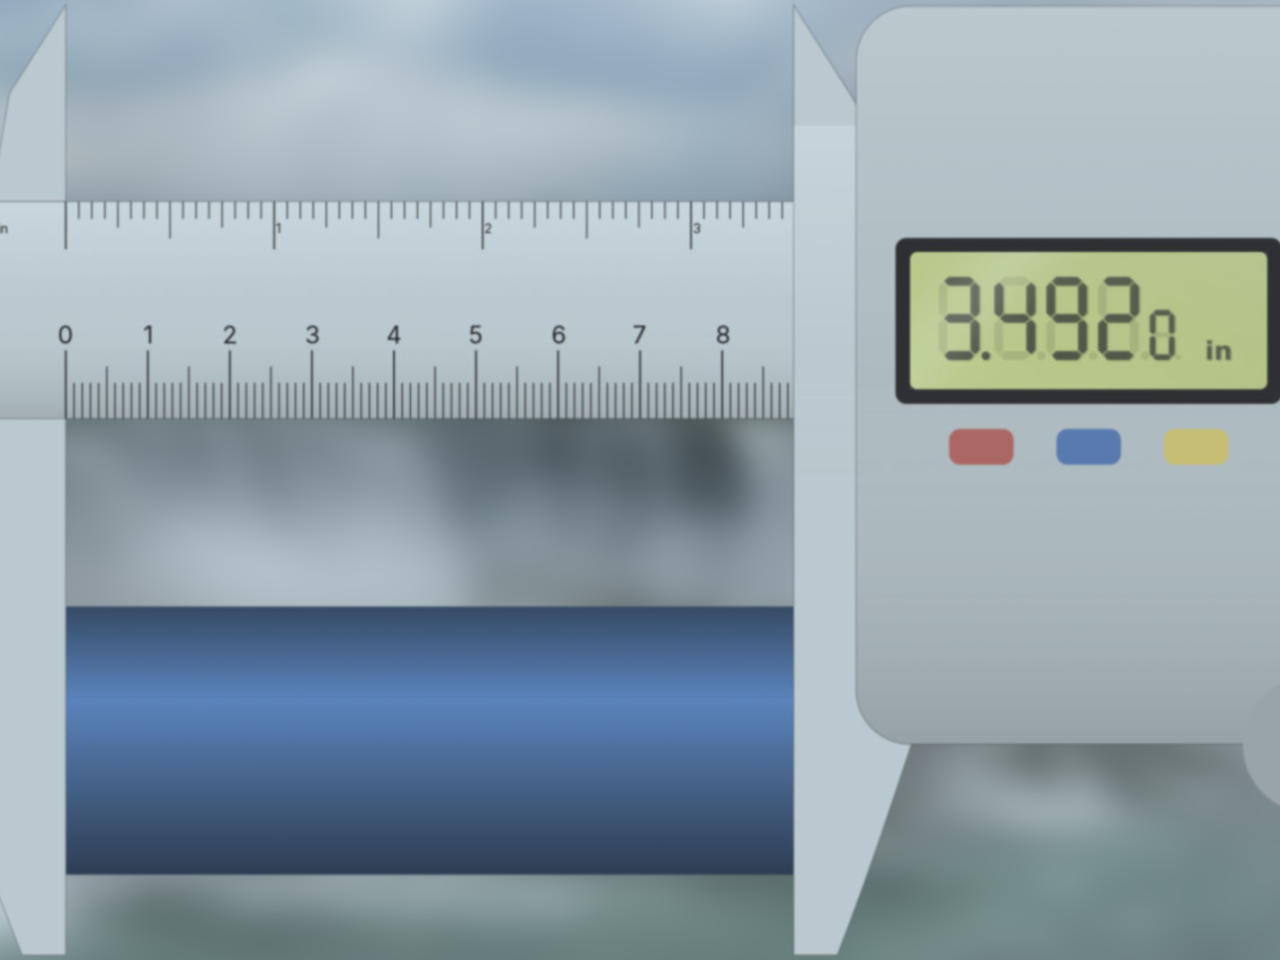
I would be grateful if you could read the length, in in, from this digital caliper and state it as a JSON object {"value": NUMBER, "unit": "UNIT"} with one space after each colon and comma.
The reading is {"value": 3.4920, "unit": "in"}
